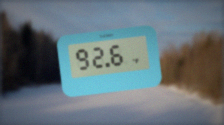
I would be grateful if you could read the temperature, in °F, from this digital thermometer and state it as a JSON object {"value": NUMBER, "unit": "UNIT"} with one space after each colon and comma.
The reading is {"value": 92.6, "unit": "°F"}
